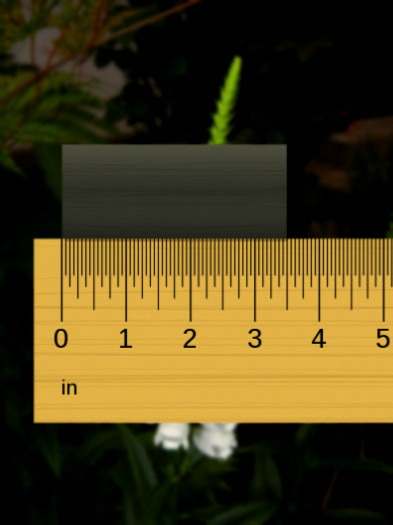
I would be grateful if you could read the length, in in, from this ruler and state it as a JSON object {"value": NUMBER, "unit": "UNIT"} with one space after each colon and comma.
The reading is {"value": 3.5, "unit": "in"}
